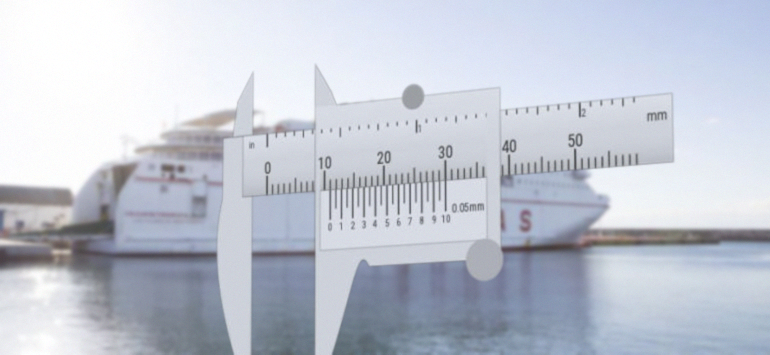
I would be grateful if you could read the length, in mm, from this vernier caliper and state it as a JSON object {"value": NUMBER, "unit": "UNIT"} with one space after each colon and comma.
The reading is {"value": 11.0, "unit": "mm"}
